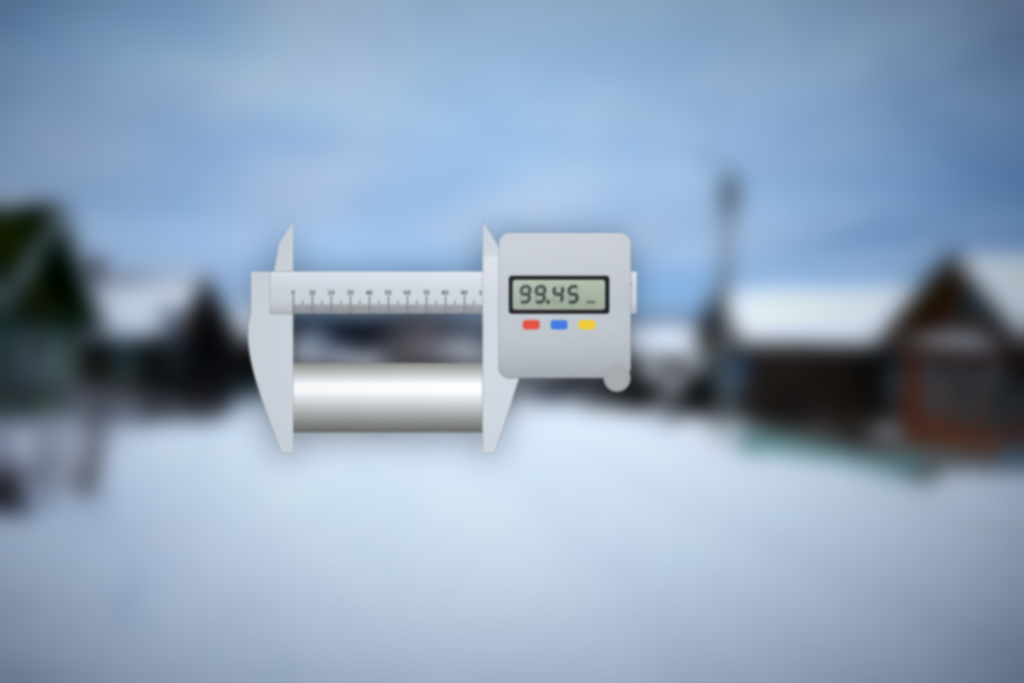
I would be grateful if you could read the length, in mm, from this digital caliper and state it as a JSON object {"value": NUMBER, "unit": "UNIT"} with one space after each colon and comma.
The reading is {"value": 99.45, "unit": "mm"}
